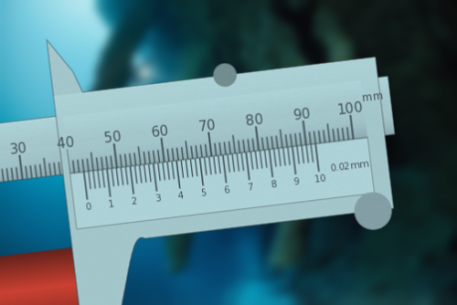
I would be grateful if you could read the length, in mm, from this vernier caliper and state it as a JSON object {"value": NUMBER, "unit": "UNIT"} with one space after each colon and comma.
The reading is {"value": 43.0, "unit": "mm"}
